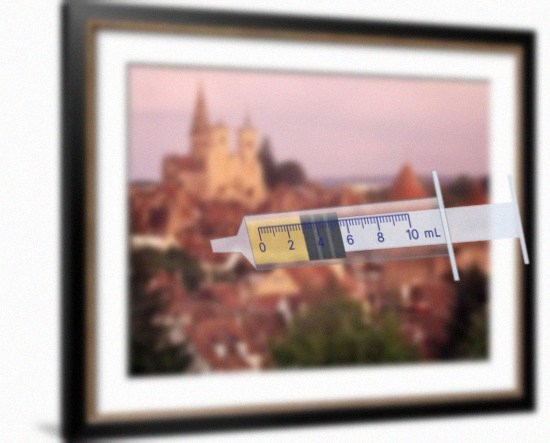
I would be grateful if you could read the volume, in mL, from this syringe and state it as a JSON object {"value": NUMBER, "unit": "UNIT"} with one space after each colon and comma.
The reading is {"value": 3, "unit": "mL"}
